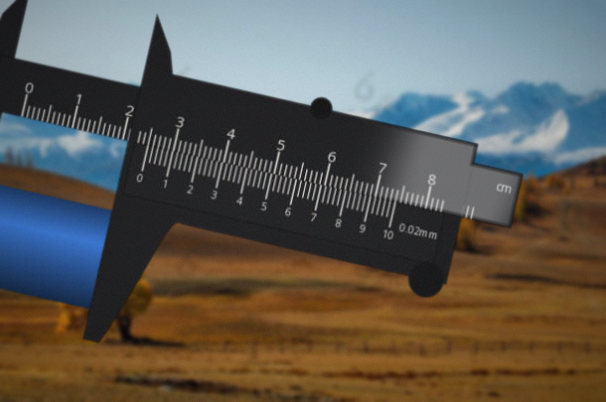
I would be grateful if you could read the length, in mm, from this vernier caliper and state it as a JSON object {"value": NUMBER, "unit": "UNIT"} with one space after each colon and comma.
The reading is {"value": 25.0, "unit": "mm"}
